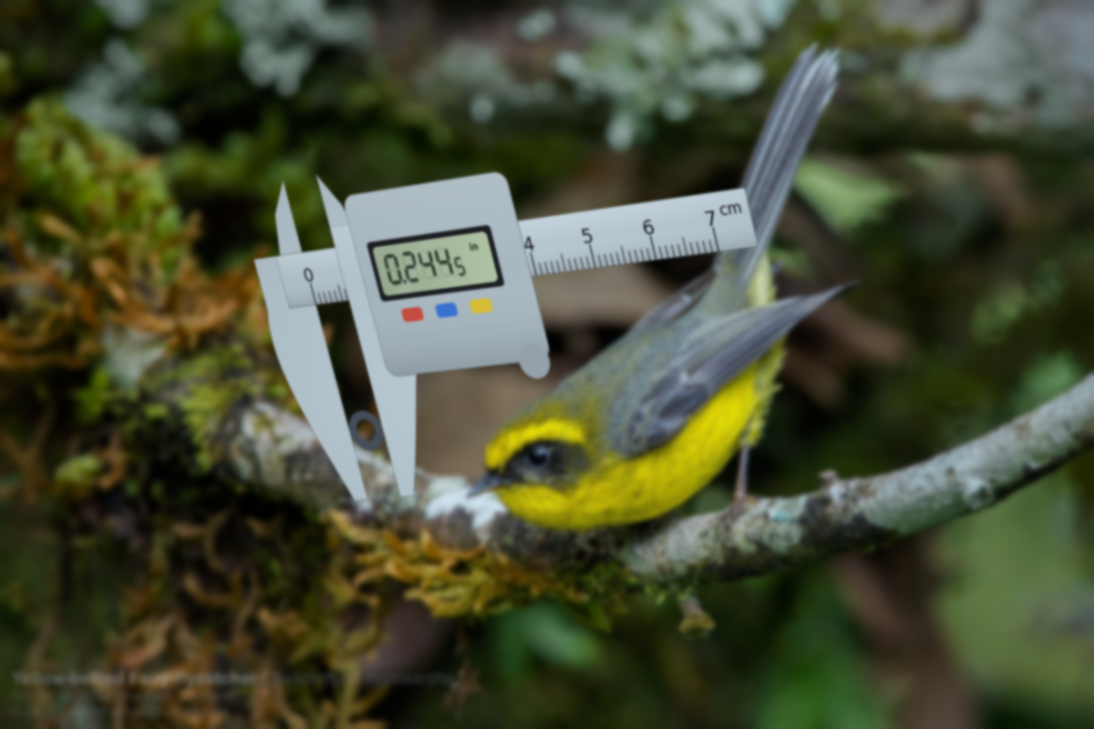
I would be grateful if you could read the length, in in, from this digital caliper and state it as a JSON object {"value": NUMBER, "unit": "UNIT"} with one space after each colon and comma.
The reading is {"value": 0.2445, "unit": "in"}
